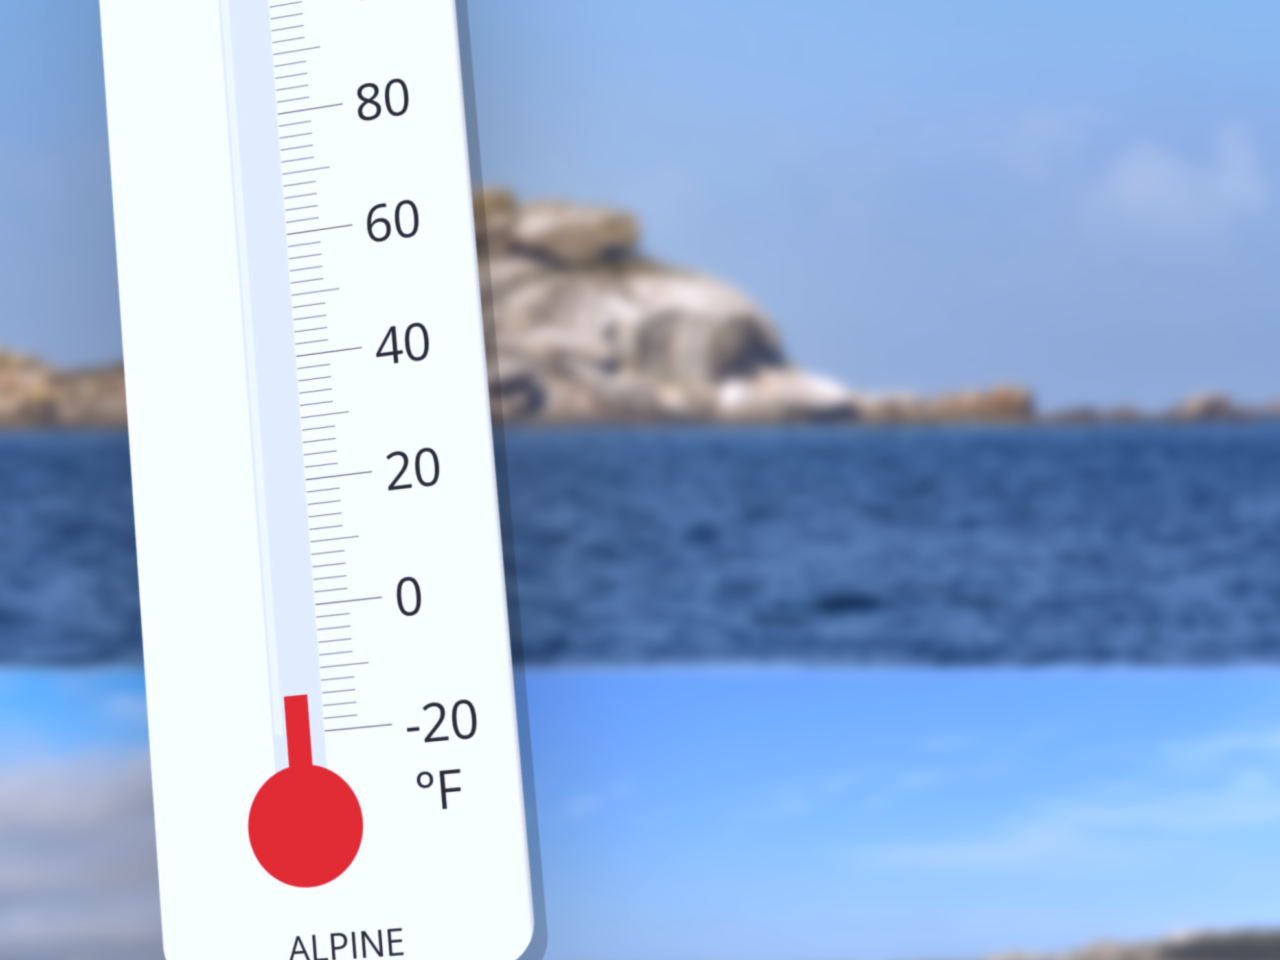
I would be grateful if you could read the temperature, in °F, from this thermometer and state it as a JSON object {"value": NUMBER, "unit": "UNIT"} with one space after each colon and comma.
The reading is {"value": -14, "unit": "°F"}
